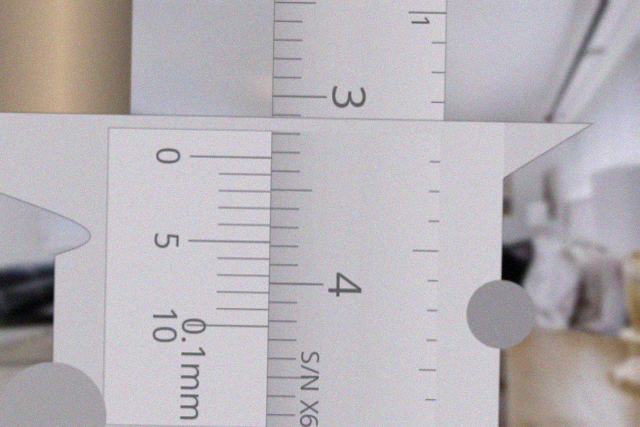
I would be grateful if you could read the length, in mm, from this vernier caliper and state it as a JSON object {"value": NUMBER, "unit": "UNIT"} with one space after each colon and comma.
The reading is {"value": 33.3, "unit": "mm"}
